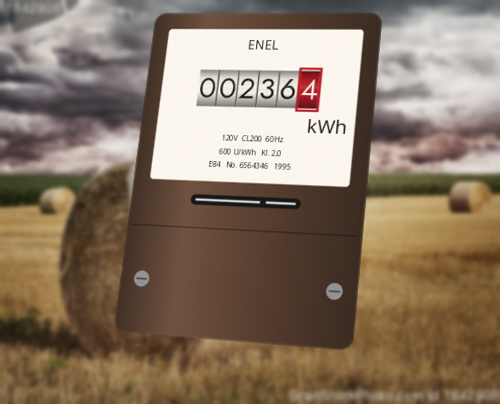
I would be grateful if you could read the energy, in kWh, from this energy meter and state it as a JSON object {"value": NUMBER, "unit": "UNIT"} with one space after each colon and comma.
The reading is {"value": 236.4, "unit": "kWh"}
